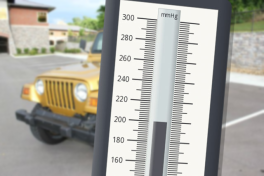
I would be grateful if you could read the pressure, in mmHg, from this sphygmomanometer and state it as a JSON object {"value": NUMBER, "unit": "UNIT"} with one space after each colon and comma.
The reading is {"value": 200, "unit": "mmHg"}
